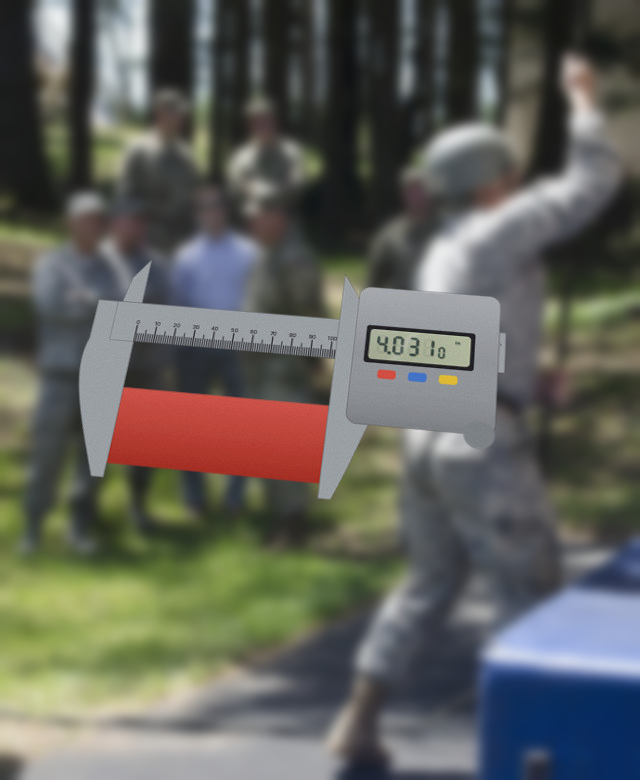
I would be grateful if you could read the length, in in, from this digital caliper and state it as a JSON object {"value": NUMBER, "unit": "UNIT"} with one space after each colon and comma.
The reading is {"value": 4.0310, "unit": "in"}
